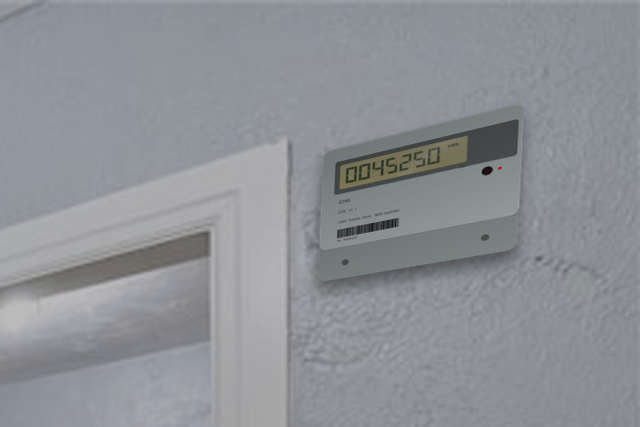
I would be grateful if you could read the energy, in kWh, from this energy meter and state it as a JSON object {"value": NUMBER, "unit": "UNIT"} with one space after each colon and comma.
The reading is {"value": 45250, "unit": "kWh"}
